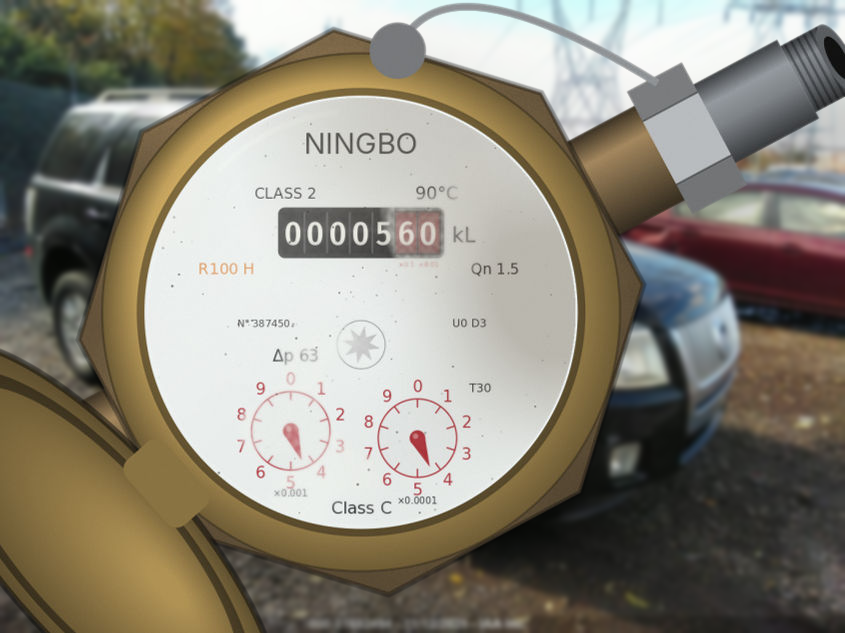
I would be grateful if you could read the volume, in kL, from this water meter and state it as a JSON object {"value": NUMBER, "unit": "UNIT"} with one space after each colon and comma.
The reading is {"value": 5.6044, "unit": "kL"}
